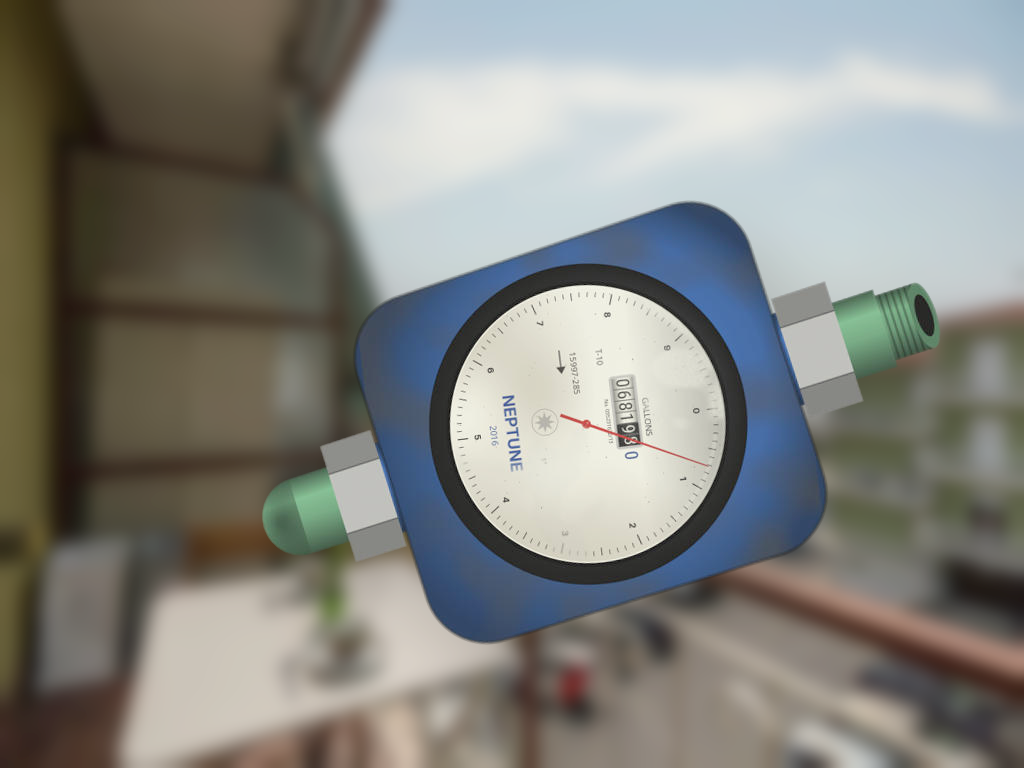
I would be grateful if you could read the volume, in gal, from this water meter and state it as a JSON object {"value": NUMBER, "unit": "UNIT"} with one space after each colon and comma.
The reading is {"value": 681980.7, "unit": "gal"}
